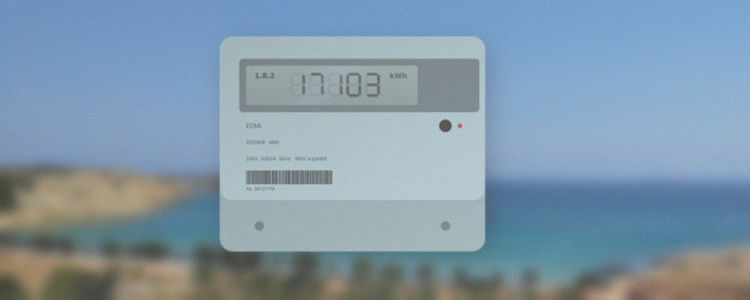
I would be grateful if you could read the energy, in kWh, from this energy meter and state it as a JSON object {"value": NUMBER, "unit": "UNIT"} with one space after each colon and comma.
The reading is {"value": 17103, "unit": "kWh"}
